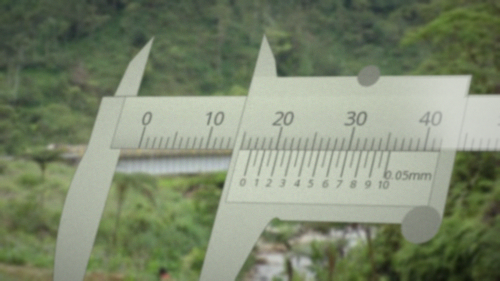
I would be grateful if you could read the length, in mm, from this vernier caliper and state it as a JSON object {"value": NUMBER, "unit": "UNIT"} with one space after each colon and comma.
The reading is {"value": 16.5, "unit": "mm"}
